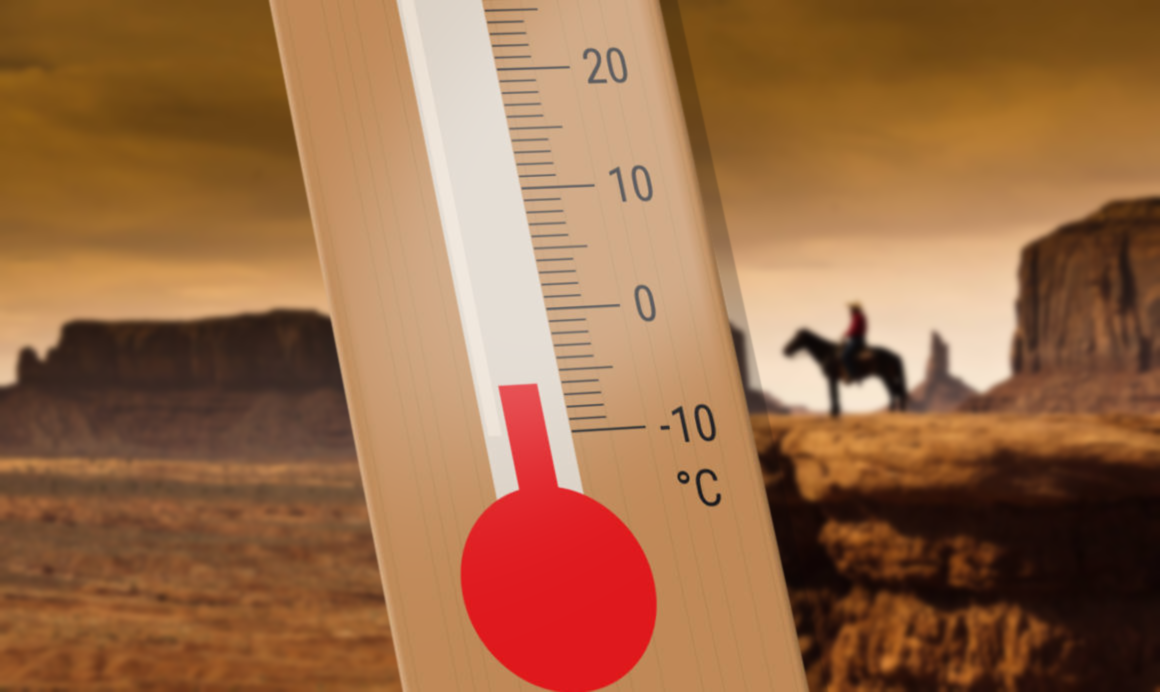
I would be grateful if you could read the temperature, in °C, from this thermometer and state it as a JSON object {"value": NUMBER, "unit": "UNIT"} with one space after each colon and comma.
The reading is {"value": -6, "unit": "°C"}
